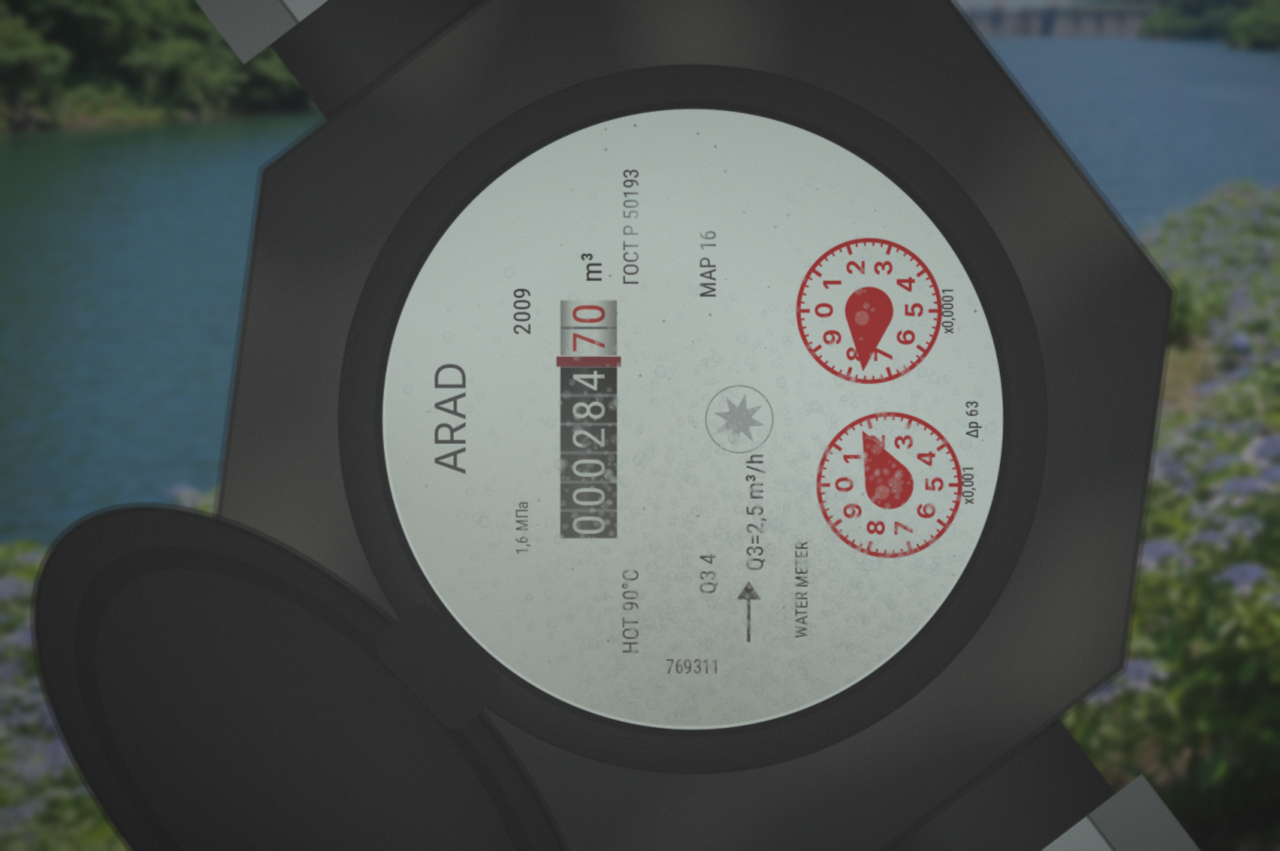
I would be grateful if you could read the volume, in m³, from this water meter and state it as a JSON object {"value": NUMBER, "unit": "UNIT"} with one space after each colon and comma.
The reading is {"value": 284.7017, "unit": "m³"}
